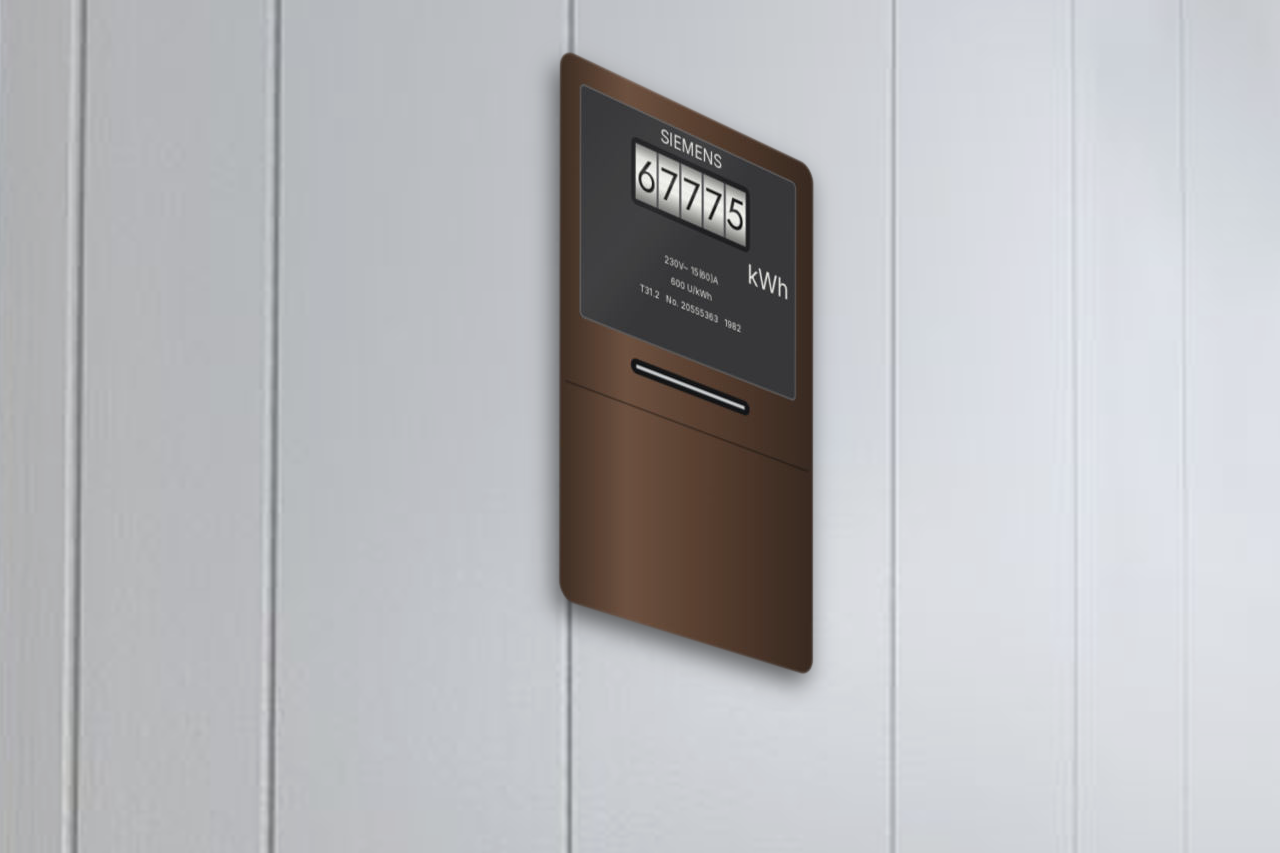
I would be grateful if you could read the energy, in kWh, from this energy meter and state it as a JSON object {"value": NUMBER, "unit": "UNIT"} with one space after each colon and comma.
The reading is {"value": 67775, "unit": "kWh"}
